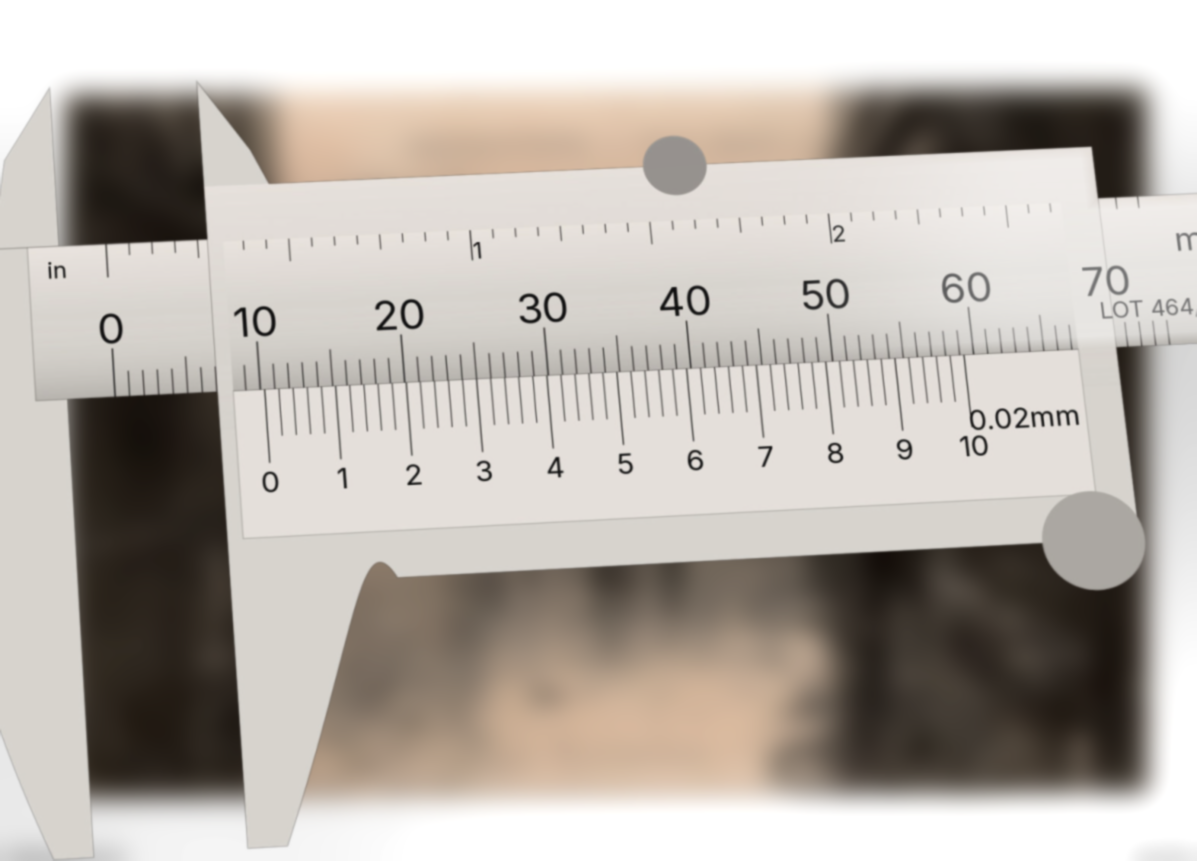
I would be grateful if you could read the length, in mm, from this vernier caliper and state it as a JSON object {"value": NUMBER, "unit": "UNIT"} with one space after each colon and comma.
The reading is {"value": 10.3, "unit": "mm"}
